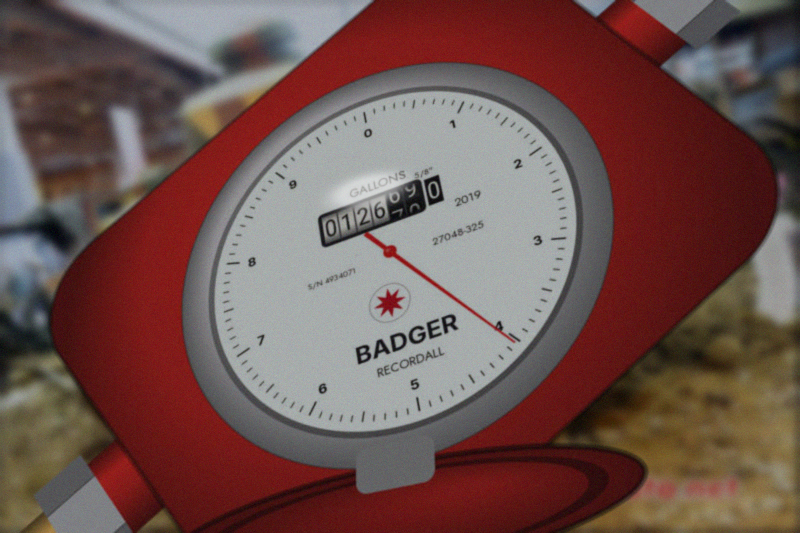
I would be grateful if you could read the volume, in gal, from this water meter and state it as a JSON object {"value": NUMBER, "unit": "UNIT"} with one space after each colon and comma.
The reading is {"value": 126694.0, "unit": "gal"}
